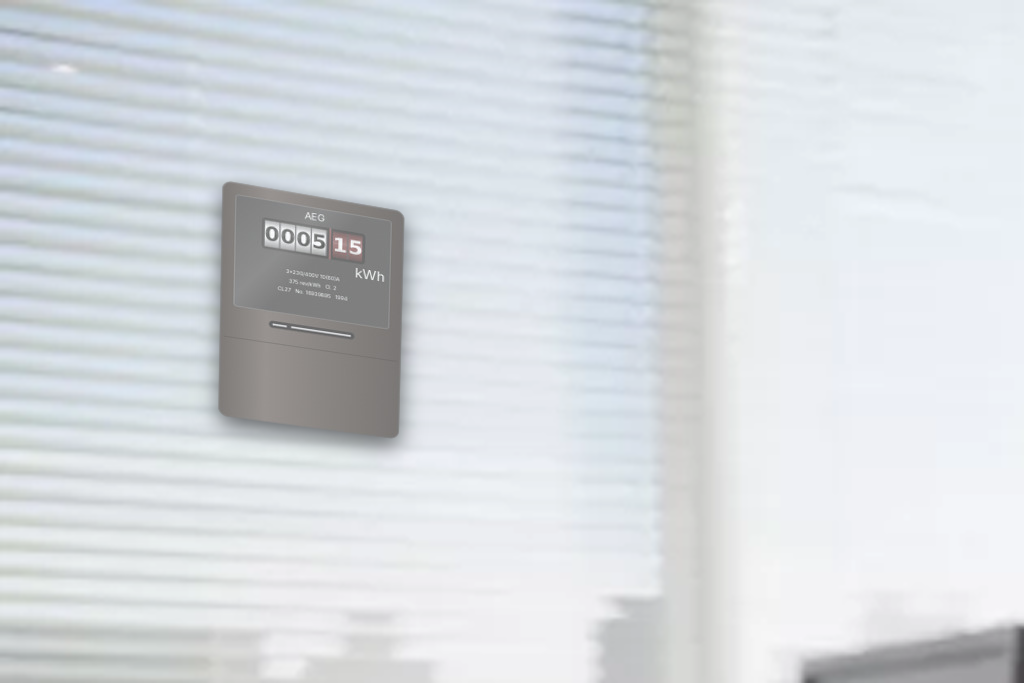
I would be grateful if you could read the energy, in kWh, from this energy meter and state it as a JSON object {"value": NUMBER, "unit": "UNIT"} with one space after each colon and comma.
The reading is {"value": 5.15, "unit": "kWh"}
